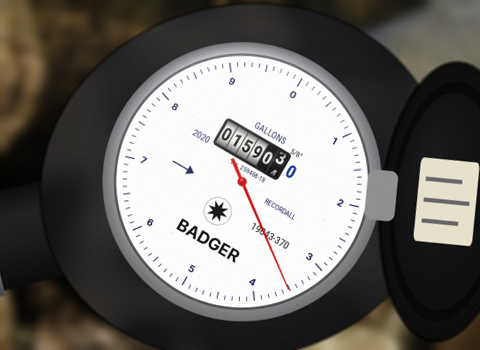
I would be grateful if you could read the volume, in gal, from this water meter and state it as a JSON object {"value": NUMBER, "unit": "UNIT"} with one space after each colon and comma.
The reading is {"value": 159033.5, "unit": "gal"}
